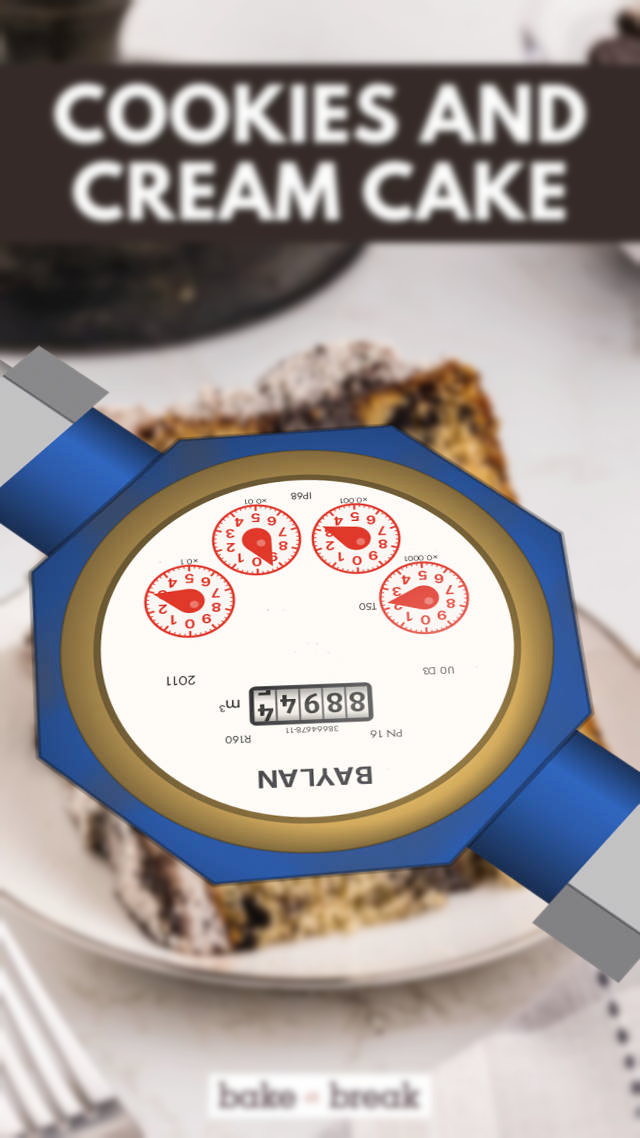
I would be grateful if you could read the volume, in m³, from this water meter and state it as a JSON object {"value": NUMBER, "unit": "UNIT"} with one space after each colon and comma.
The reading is {"value": 88944.2932, "unit": "m³"}
